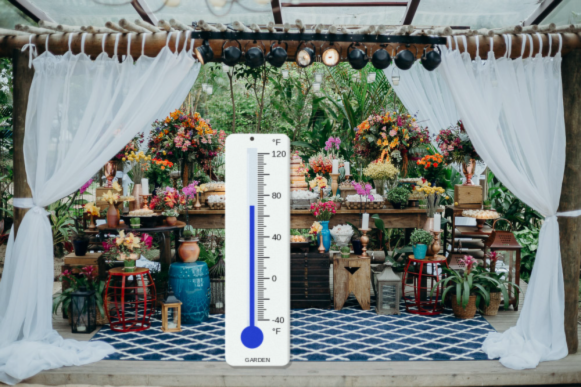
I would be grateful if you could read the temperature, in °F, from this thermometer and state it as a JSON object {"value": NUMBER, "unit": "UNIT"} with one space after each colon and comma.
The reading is {"value": 70, "unit": "°F"}
